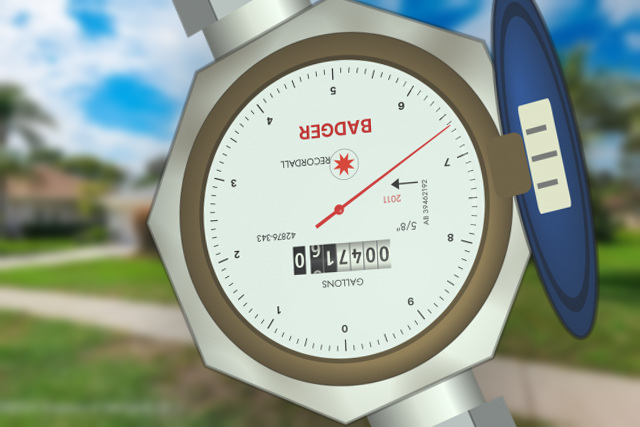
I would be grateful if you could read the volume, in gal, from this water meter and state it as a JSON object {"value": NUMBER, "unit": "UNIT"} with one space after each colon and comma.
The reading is {"value": 47156.6, "unit": "gal"}
